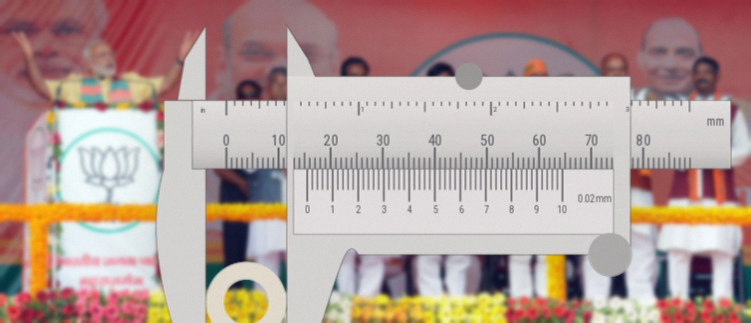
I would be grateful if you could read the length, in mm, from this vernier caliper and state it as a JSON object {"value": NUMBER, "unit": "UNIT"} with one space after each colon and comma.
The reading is {"value": 15.5, "unit": "mm"}
